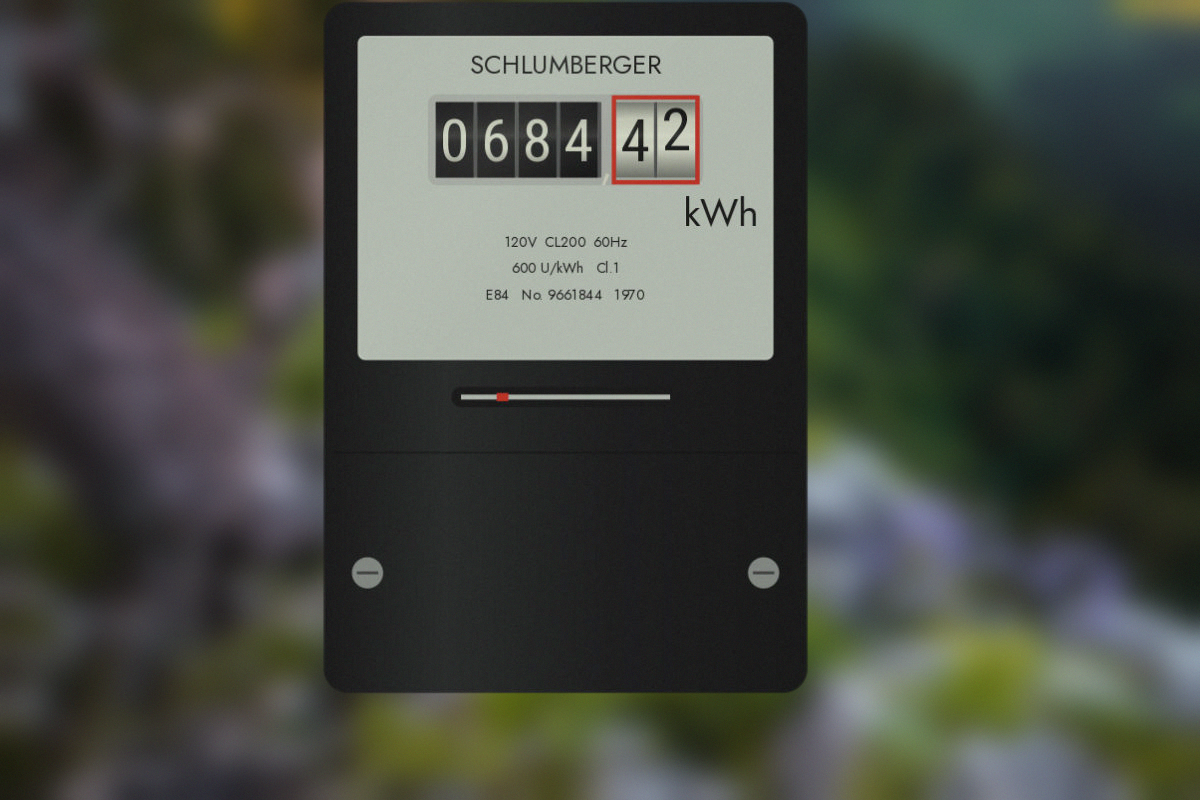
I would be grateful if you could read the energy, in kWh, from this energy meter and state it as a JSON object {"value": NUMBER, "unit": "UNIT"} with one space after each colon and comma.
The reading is {"value": 684.42, "unit": "kWh"}
